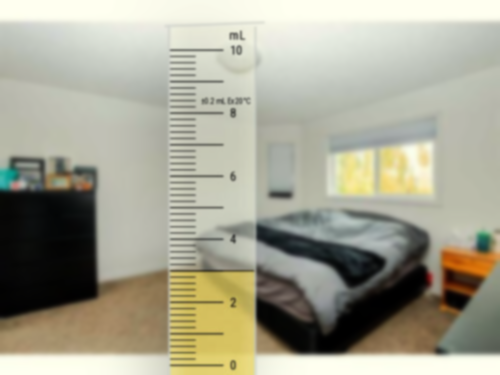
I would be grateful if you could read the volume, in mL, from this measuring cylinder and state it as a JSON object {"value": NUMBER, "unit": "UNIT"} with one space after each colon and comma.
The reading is {"value": 3, "unit": "mL"}
